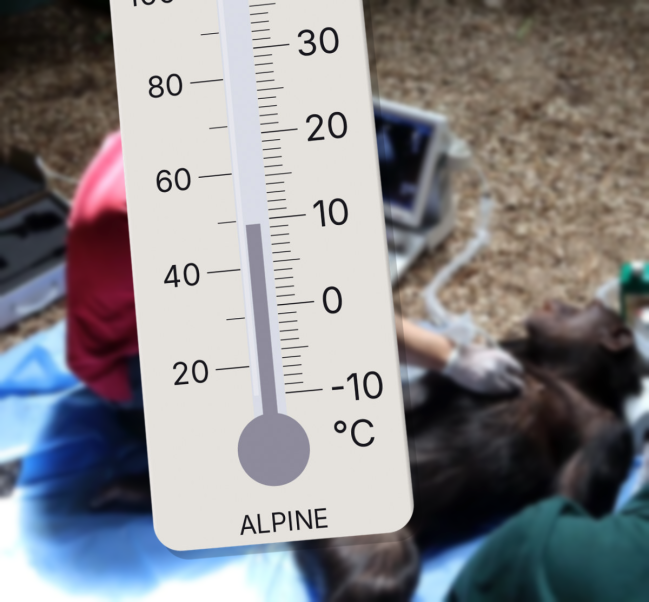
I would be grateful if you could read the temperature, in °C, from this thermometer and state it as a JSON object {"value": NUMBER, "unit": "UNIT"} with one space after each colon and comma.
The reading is {"value": 9.5, "unit": "°C"}
